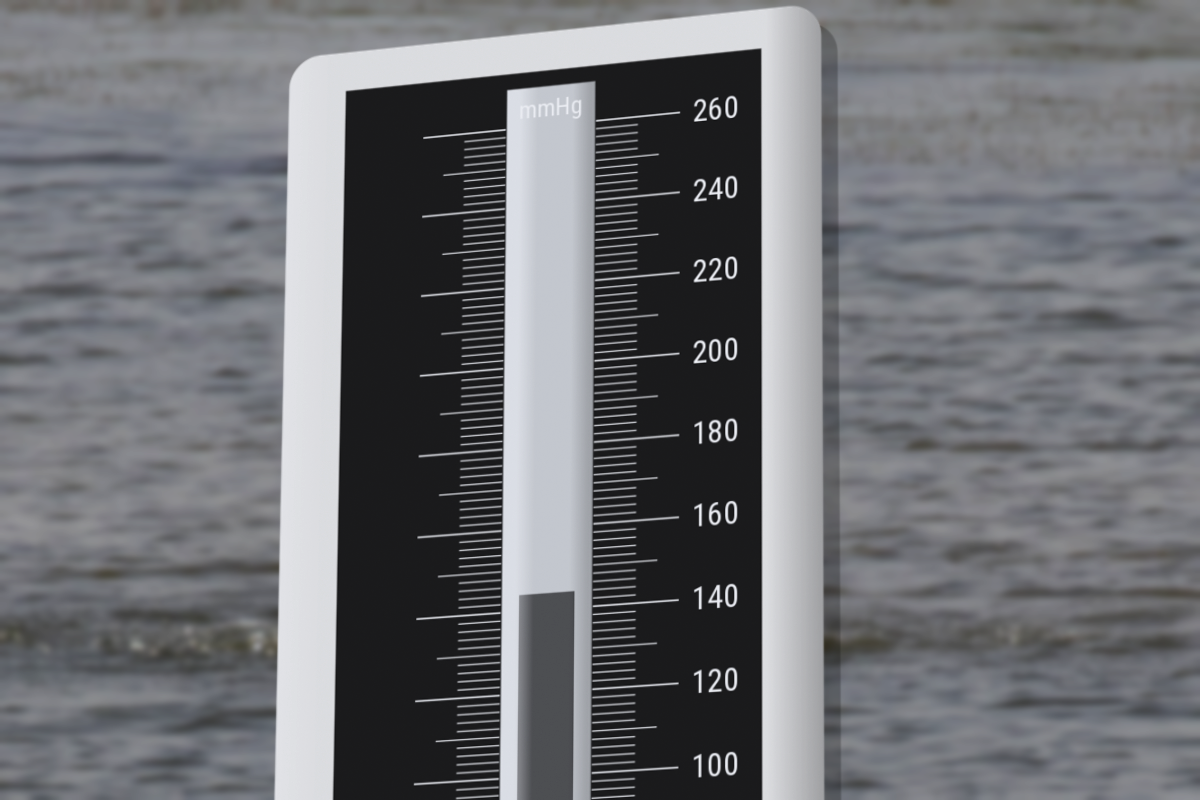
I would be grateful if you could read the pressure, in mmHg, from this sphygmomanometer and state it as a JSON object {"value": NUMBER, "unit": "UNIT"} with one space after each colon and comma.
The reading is {"value": 144, "unit": "mmHg"}
